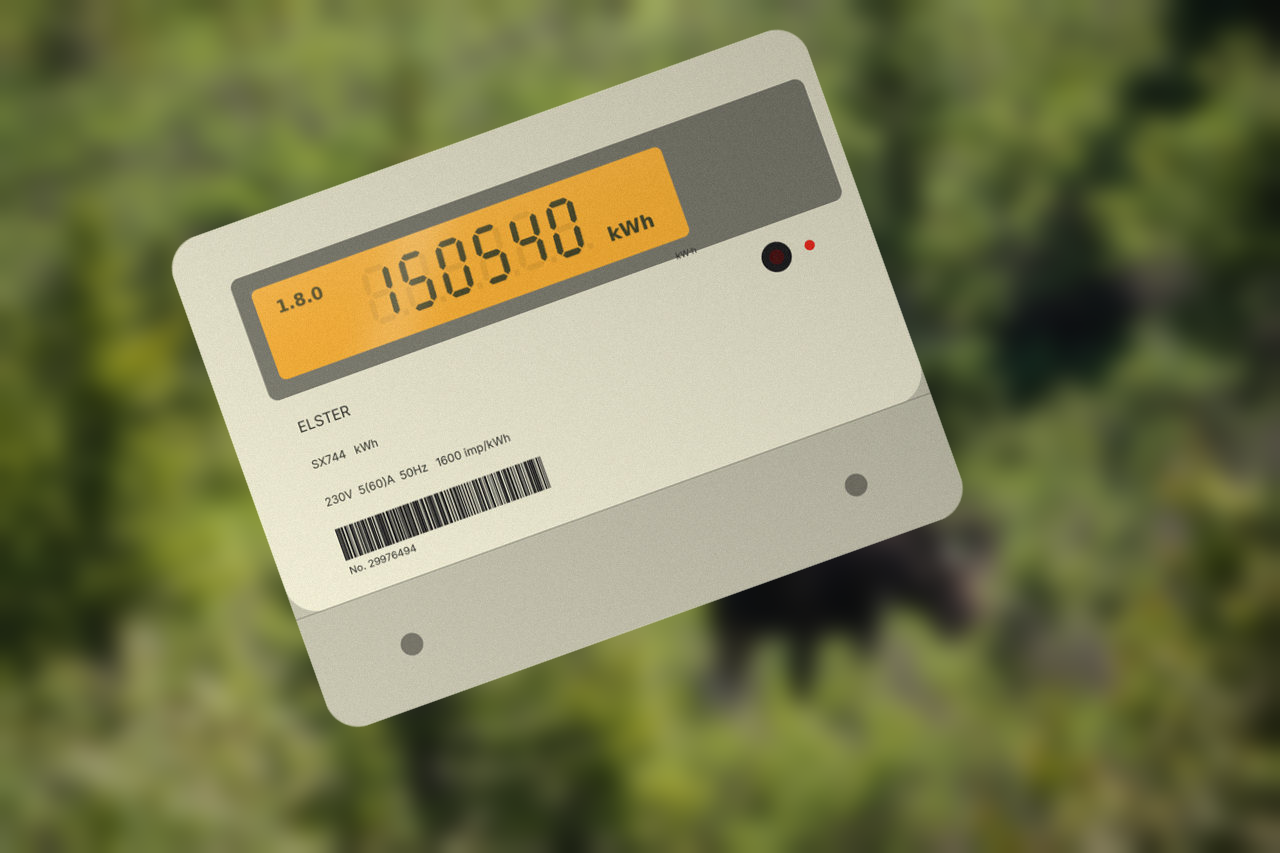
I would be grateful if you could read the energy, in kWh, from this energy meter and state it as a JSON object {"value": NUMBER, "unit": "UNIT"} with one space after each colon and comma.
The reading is {"value": 150540, "unit": "kWh"}
